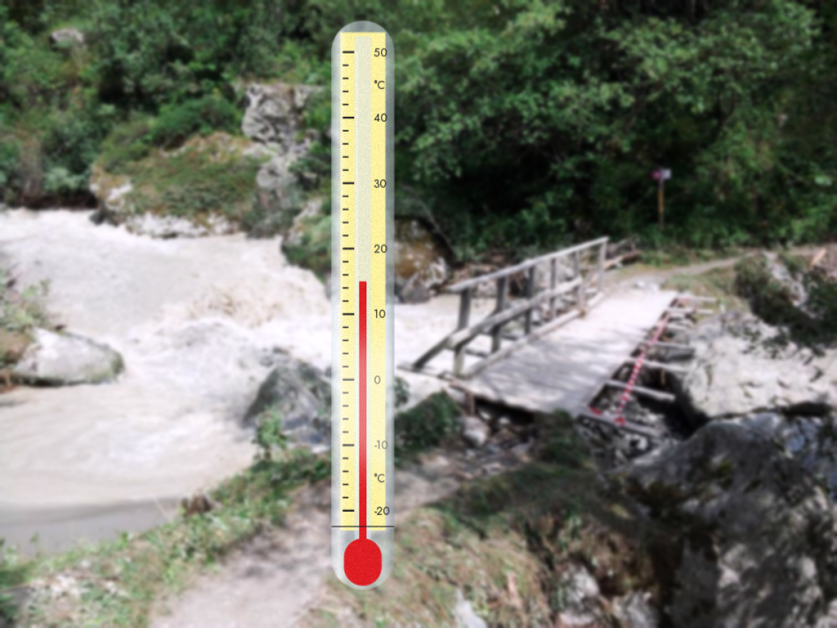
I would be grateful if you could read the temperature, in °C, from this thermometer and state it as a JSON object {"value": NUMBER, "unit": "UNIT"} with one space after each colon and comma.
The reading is {"value": 15, "unit": "°C"}
